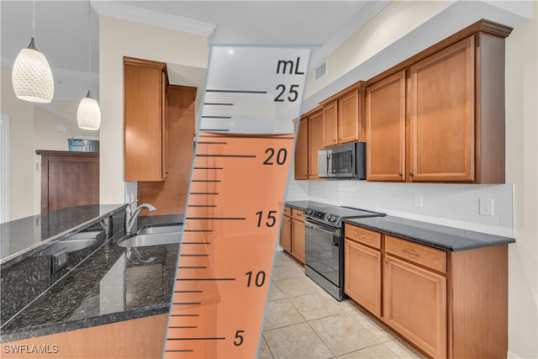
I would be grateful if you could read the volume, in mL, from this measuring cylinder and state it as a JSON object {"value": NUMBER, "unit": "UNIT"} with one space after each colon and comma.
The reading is {"value": 21.5, "unit": "mL"}
